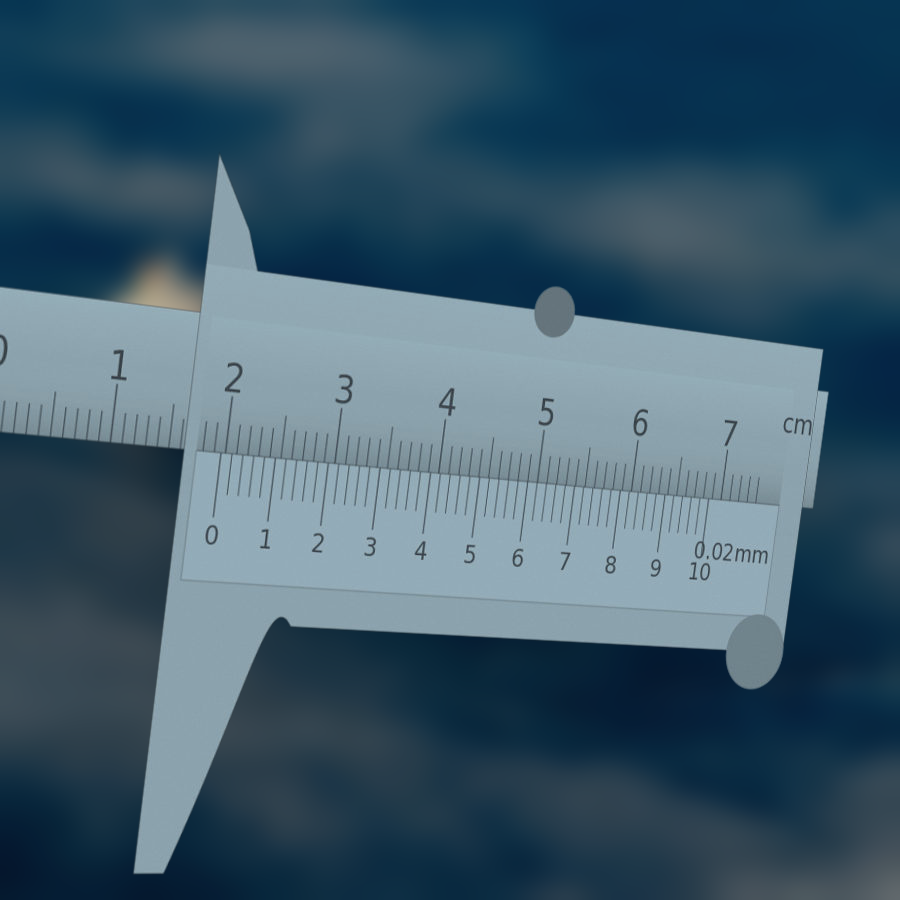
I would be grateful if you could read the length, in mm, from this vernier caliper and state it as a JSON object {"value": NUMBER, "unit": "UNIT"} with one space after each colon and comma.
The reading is {"value": 19.6, "unit": "mm"}
